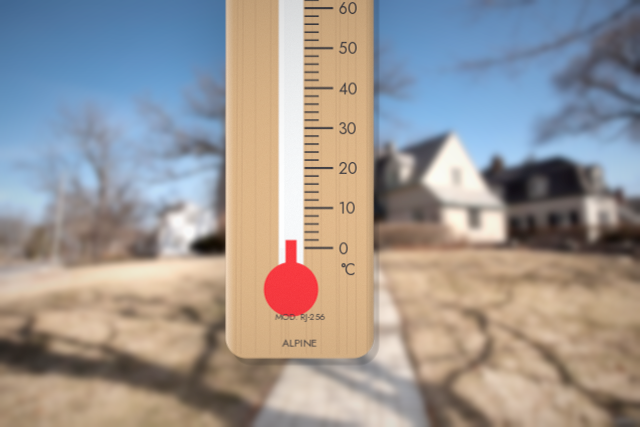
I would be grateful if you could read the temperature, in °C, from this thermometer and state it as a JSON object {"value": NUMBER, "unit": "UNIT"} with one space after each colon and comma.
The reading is {"value": 2, "unit": "°C"}
